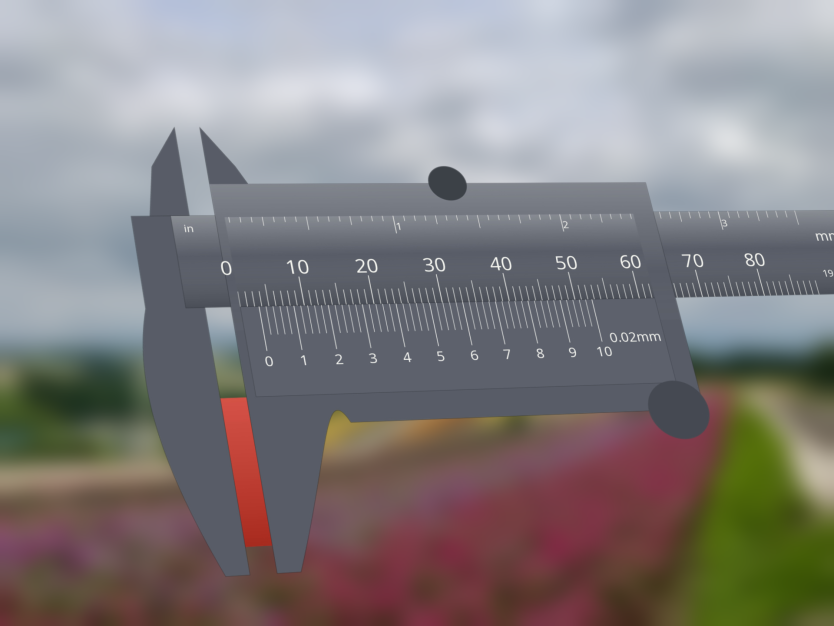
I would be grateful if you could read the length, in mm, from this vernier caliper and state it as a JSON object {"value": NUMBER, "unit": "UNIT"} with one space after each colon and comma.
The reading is {"value": 3.6, "unit": "mm"}
